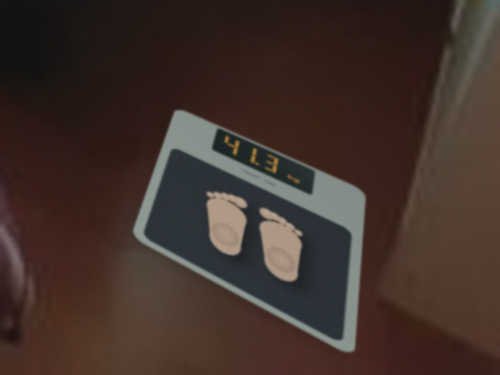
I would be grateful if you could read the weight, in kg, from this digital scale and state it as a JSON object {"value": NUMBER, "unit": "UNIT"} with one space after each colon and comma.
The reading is {"value": 41.3, "unit": "kg"}
